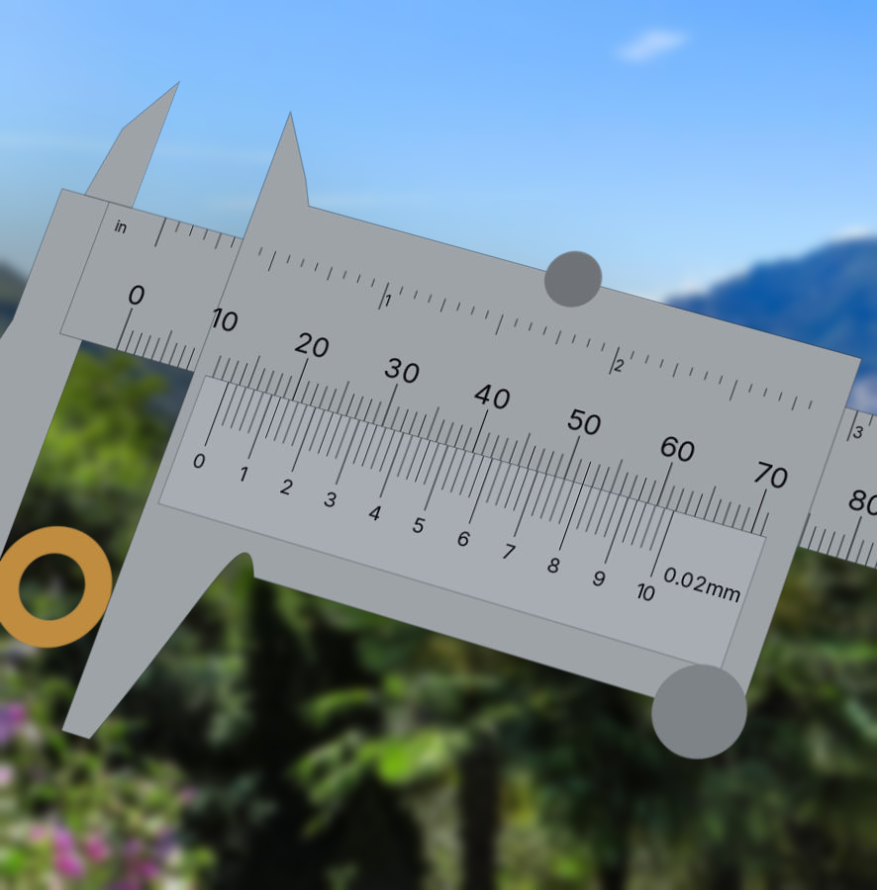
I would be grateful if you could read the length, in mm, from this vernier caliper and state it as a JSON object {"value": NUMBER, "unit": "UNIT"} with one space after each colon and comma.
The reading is {"value": 12.8, "unit": "mm"}
